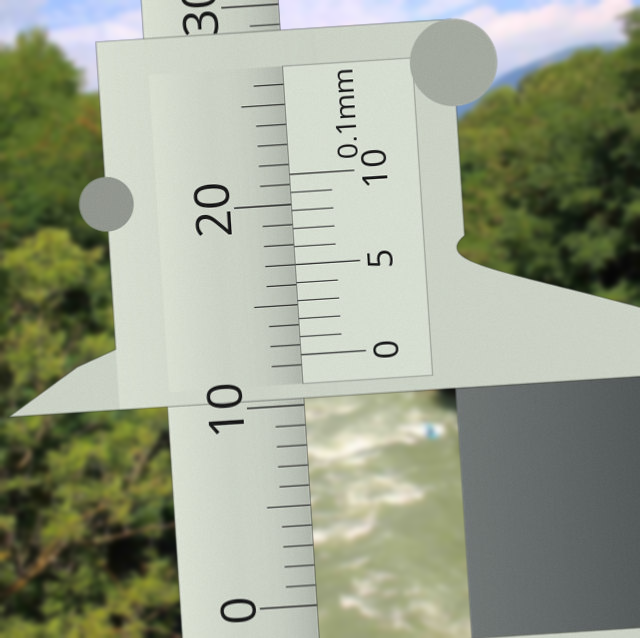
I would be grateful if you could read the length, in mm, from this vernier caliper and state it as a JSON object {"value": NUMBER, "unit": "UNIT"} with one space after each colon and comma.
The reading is {"value": 12.5, "unit": "mm"}
